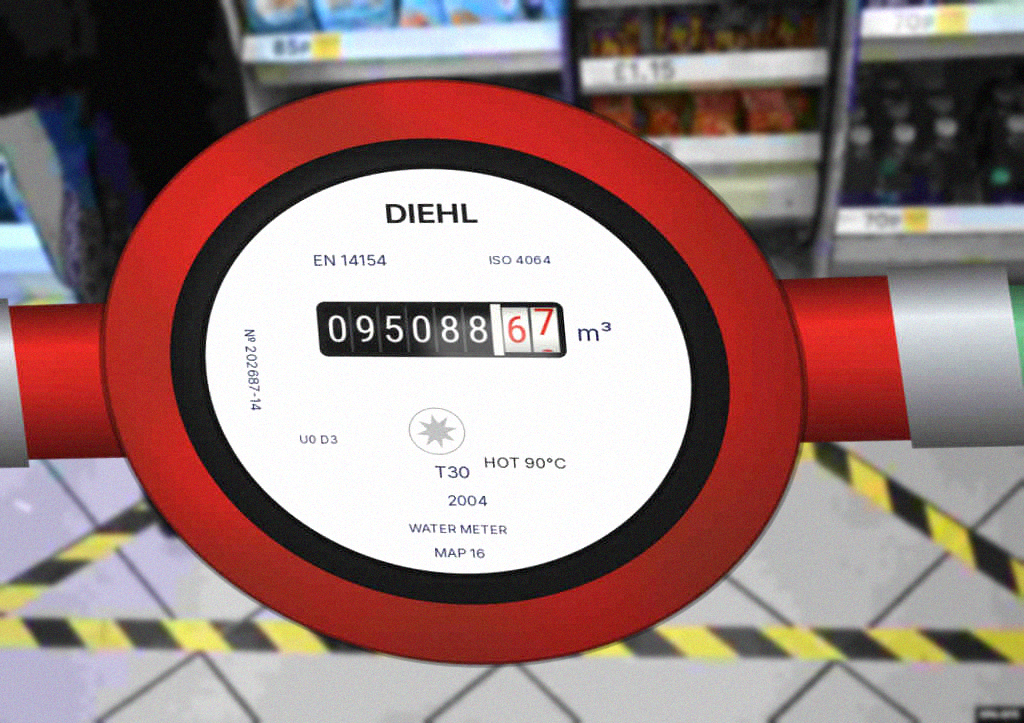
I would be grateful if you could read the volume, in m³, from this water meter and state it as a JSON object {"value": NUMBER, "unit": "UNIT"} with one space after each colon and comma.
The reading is {"value": 95088.67, "unit": "m³"}
